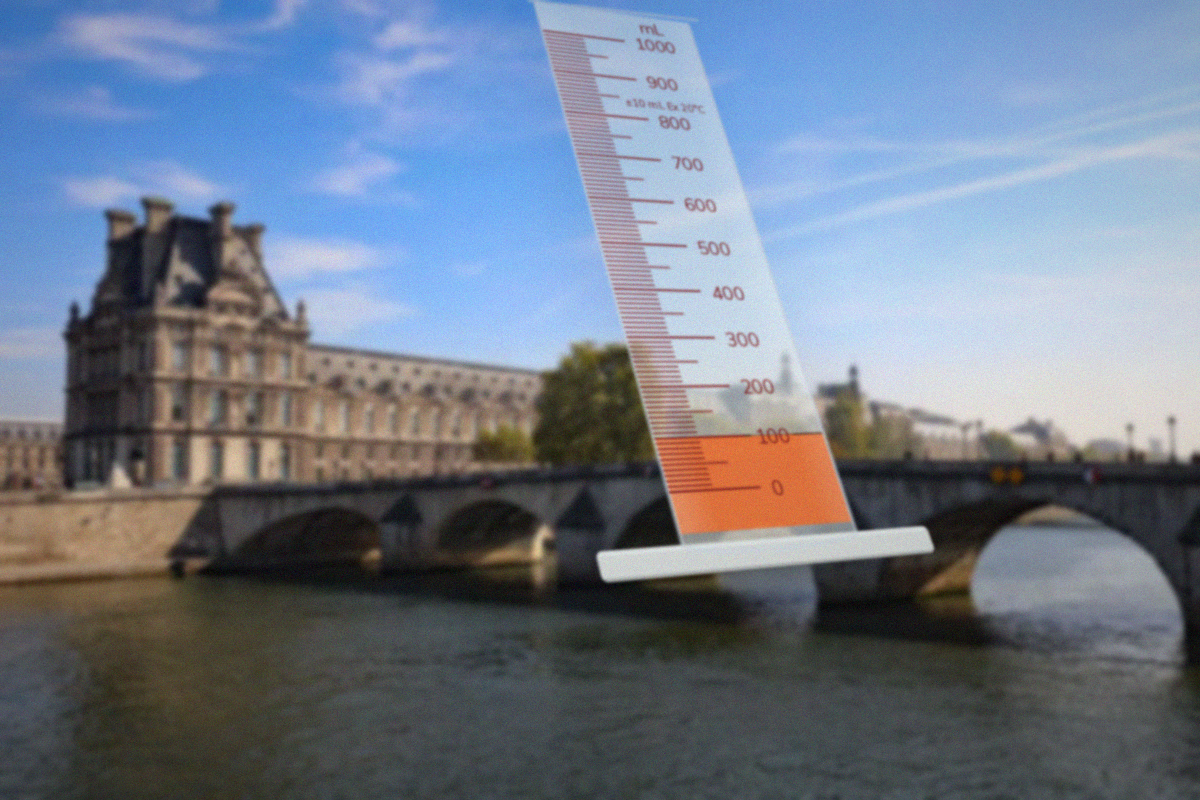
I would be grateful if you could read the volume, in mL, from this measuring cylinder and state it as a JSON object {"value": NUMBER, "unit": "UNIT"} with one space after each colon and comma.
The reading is {"value": 100, "unit": "mL"}
